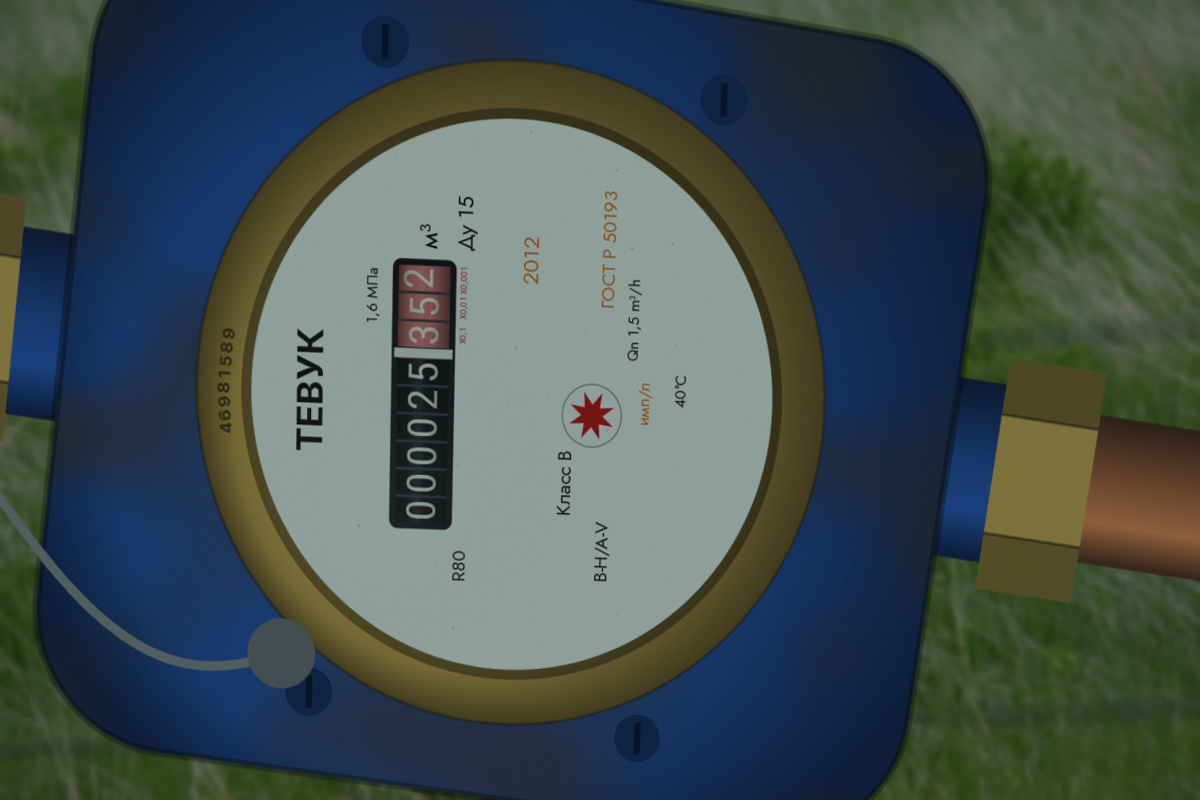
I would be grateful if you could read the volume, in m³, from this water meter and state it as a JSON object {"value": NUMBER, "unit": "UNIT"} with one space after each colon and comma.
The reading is {"value": 25.352, "unit": "m³"}
